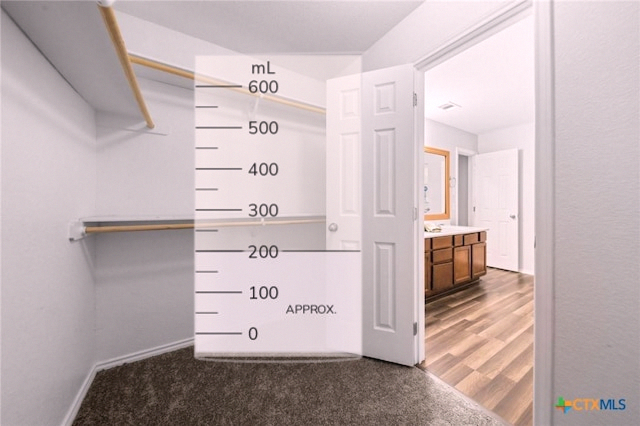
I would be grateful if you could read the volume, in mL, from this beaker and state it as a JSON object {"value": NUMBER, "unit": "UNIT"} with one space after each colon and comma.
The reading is {"value": 200, "unit": "mL"}
